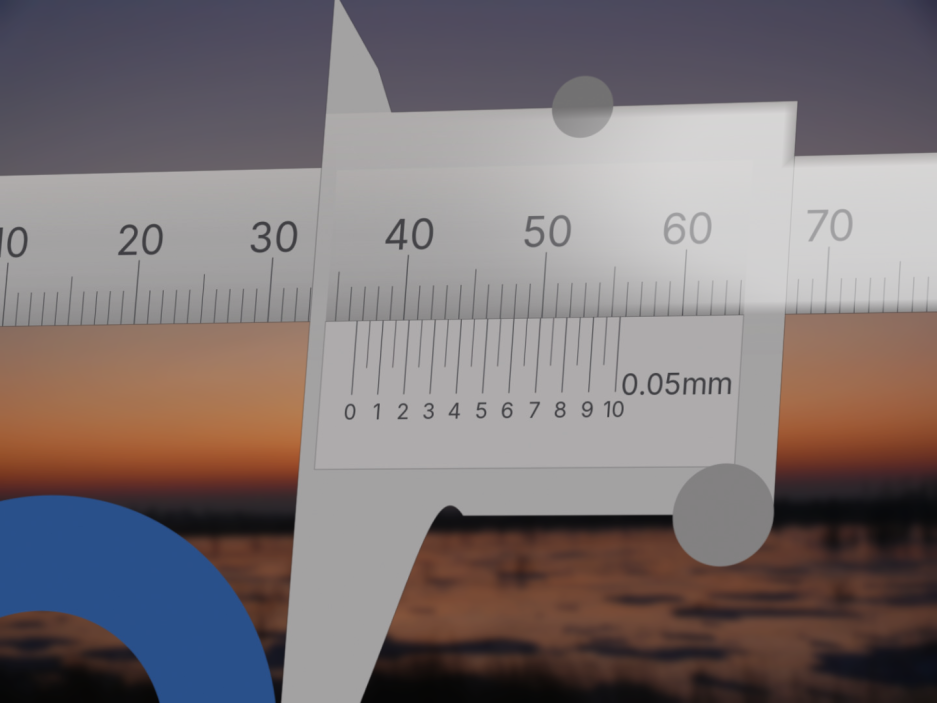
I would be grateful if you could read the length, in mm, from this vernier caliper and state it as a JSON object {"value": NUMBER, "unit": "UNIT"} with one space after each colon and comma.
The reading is {"value": 36.6, "unit": "mm"}
